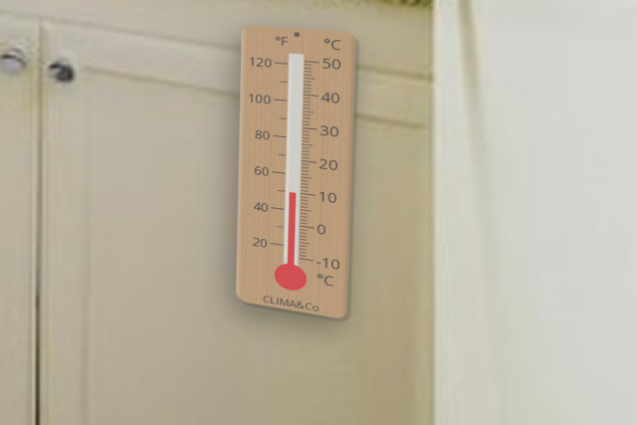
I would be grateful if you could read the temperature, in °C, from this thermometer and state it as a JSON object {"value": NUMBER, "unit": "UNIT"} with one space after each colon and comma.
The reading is {"value": 10, "unit": "°C"}
